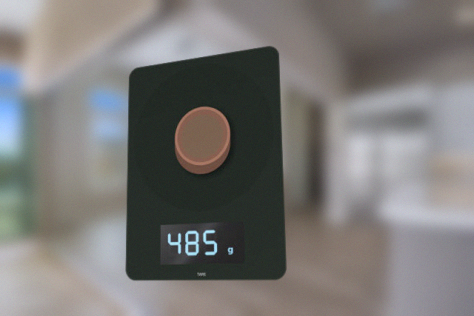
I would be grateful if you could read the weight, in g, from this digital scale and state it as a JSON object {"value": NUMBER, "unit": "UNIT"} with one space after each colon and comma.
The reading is {"value": 485, "unit": "g"}
